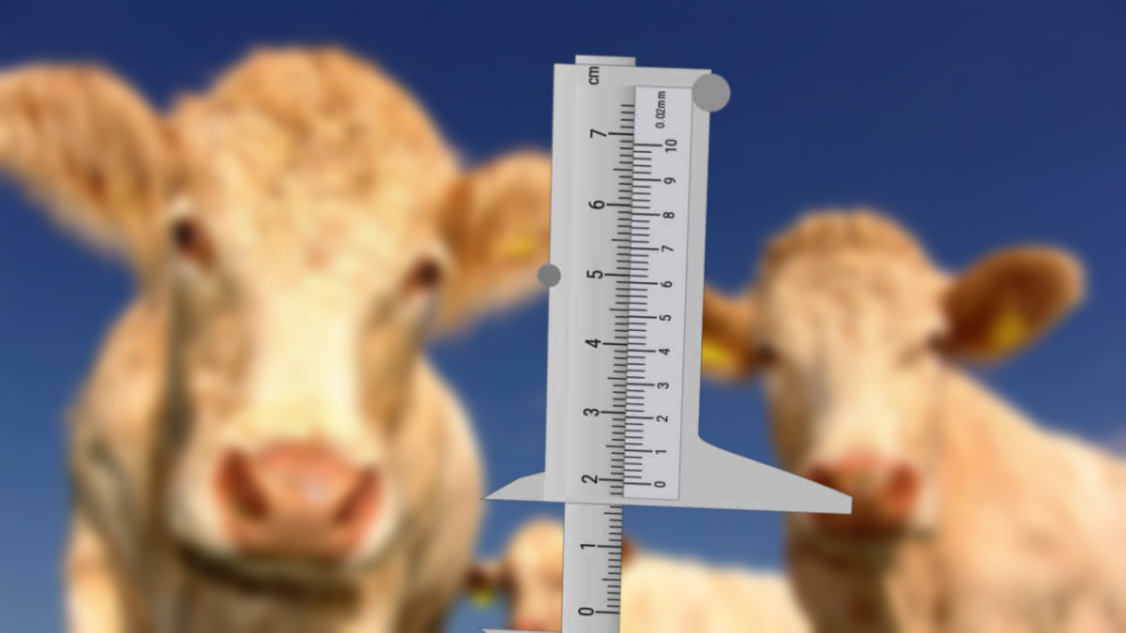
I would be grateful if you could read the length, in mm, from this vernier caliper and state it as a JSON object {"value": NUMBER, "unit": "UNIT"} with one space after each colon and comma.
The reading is {"value": 19.6, "unit": "mm"}
